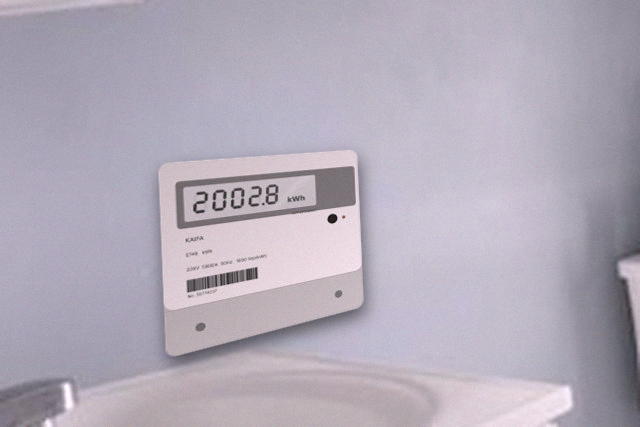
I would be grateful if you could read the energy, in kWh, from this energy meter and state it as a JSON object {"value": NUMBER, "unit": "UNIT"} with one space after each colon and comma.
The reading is {"value": 2002.8, "unit": "kWh"}
